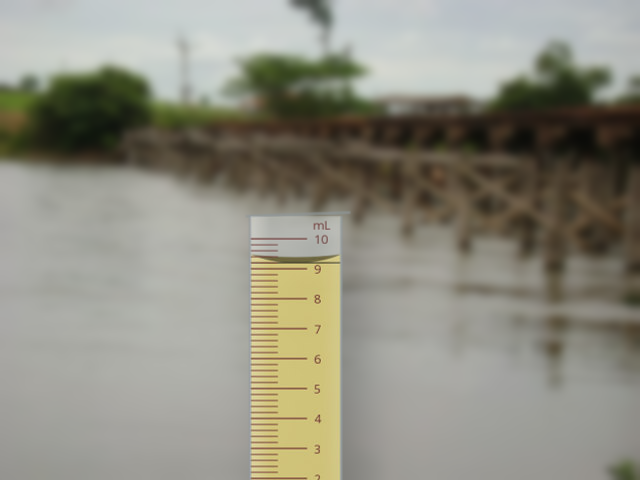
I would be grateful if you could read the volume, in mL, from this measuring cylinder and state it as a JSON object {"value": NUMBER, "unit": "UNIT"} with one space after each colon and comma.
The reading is {"value": 9.2, "unit": "mL"}
